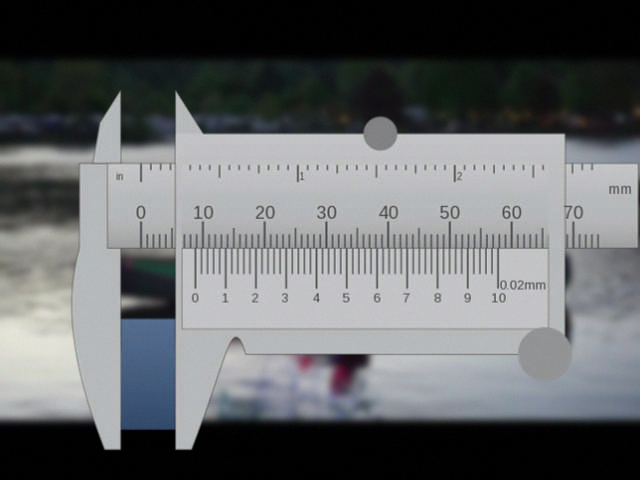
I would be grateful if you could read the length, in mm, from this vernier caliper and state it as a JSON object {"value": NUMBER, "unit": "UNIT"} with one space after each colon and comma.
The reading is {"value": 8.8, "unit": "mm"}
